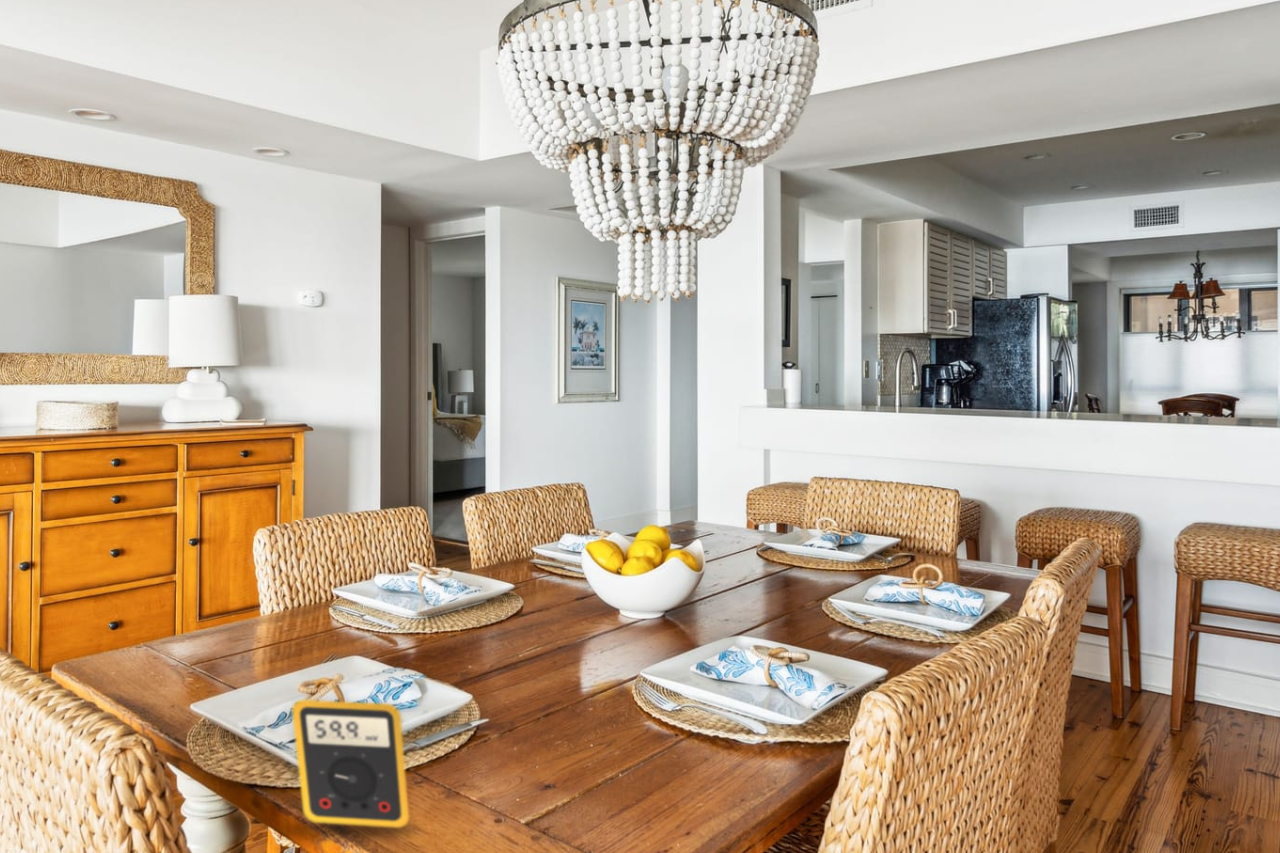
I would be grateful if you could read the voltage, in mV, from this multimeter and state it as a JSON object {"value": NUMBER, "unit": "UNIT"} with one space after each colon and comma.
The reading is {"value": 59.9, "unit": "mV"}
